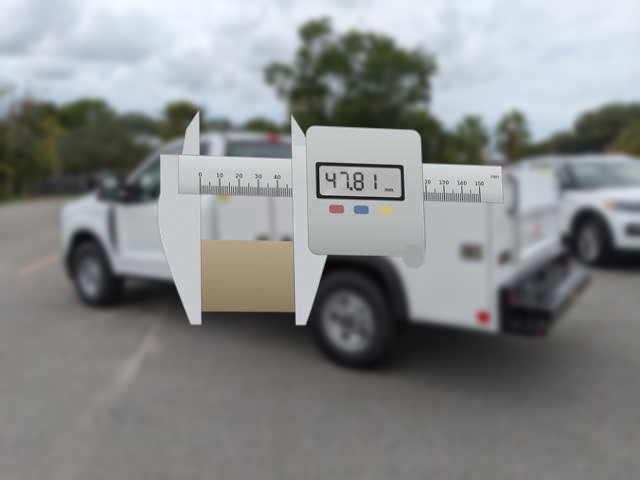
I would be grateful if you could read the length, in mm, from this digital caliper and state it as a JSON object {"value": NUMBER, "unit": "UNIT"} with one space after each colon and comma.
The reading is {"value": 47.81, "unit": "mm"}
